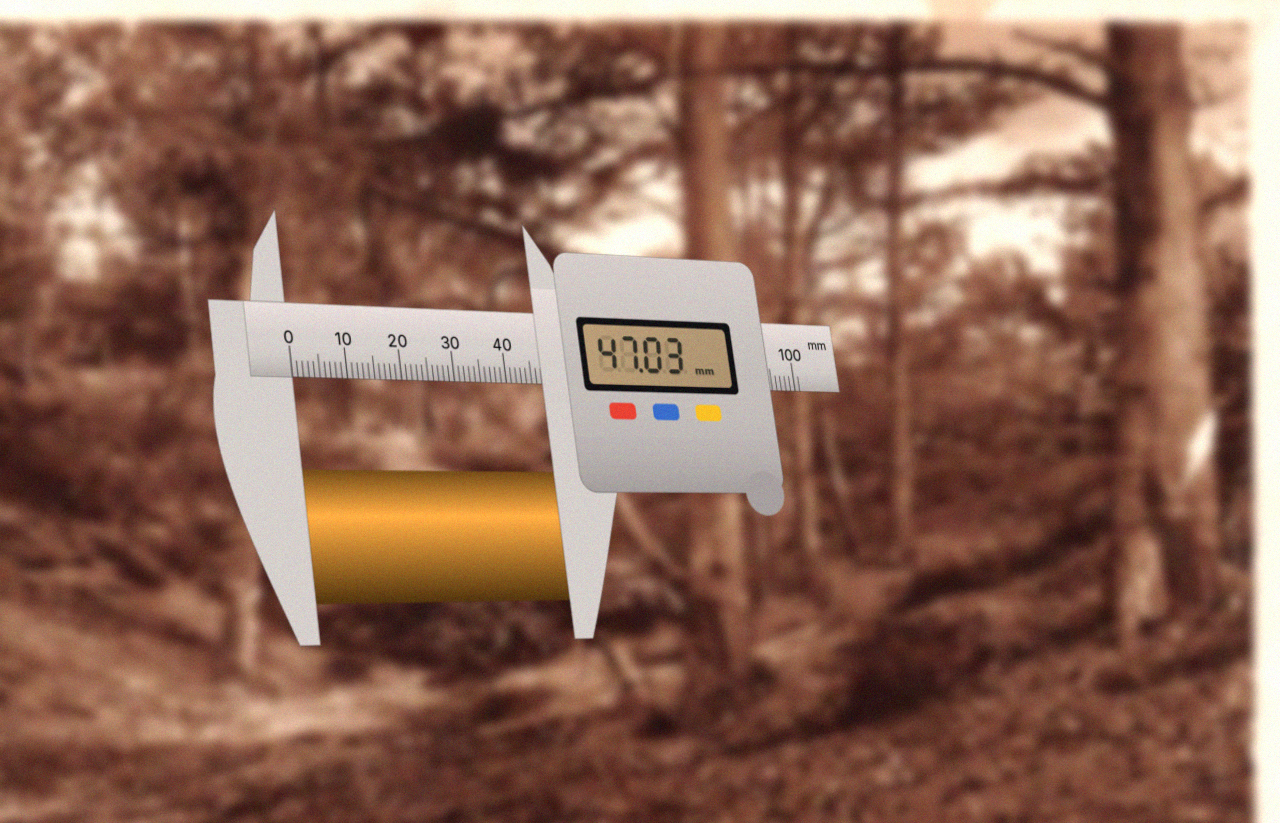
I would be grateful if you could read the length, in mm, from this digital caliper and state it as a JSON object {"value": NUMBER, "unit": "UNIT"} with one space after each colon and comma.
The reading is {"value": 47.03, "unit": "mm"}
